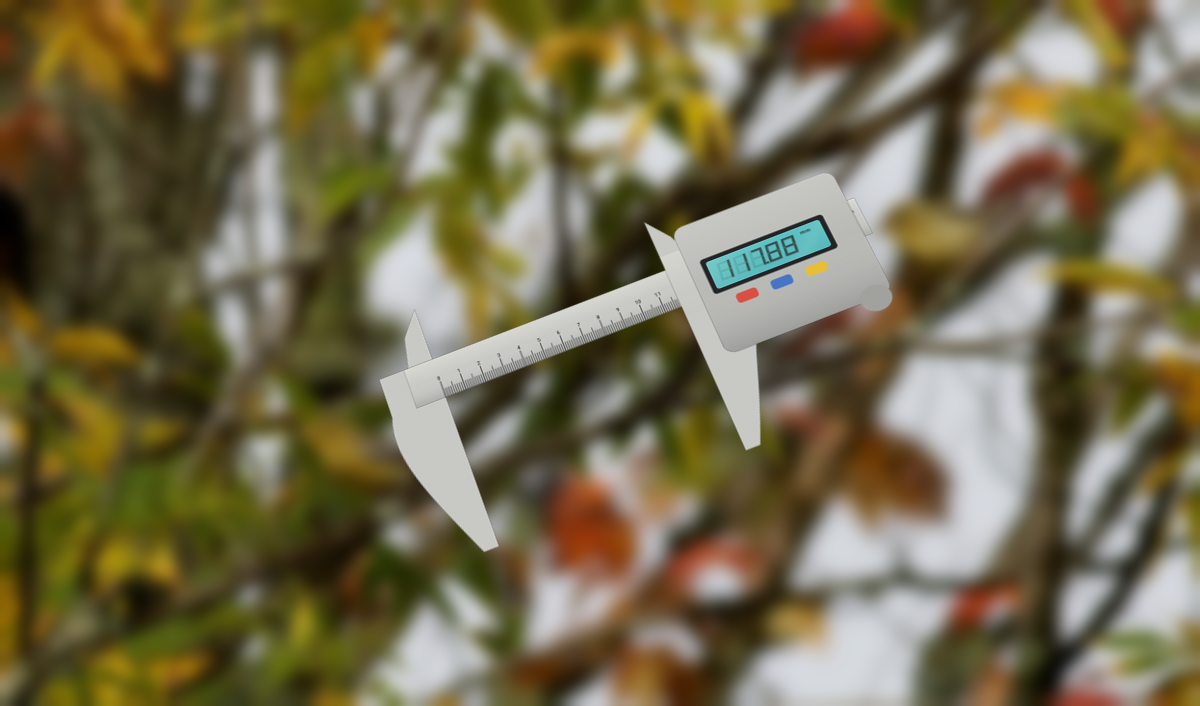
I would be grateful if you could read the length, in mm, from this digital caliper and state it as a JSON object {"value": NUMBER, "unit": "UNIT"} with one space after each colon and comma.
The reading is {"value": 117.88, "unit": "mm"}
